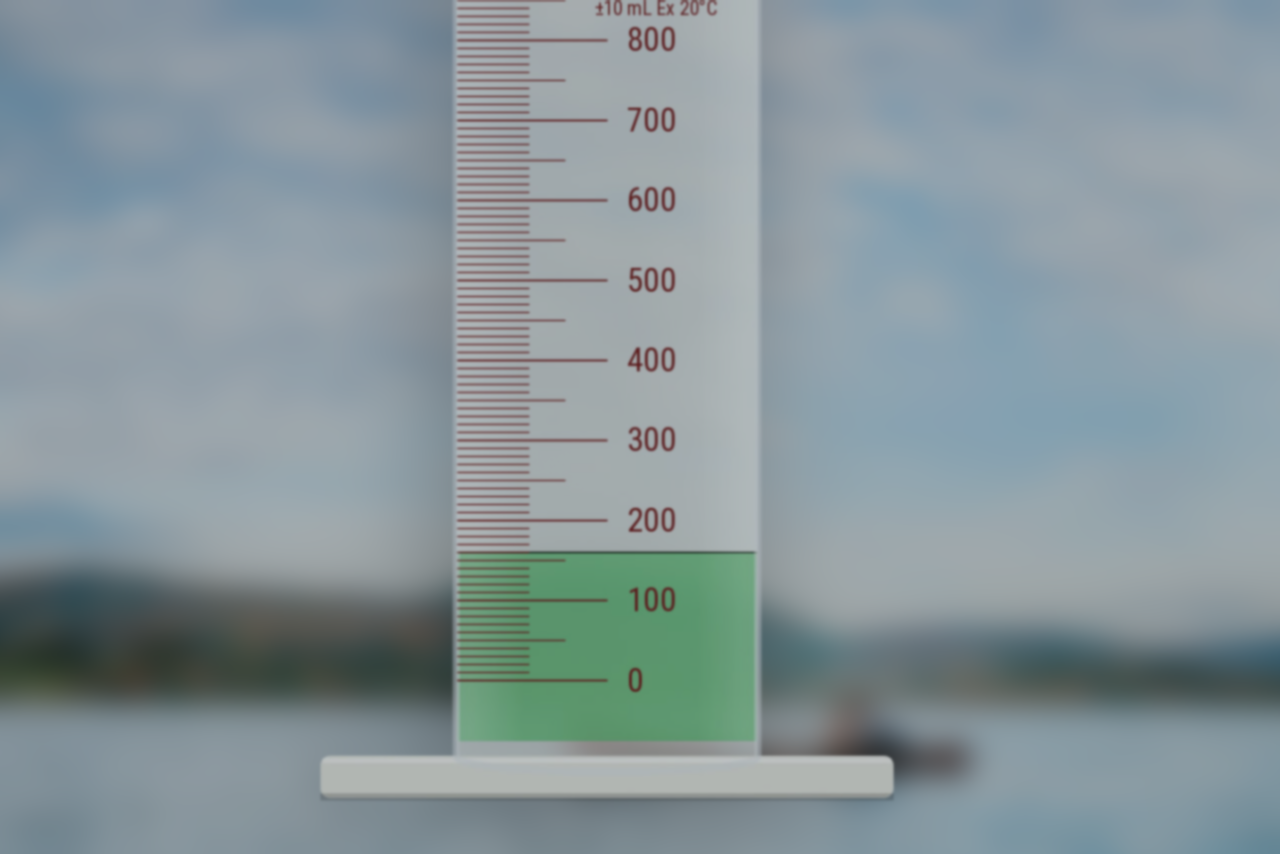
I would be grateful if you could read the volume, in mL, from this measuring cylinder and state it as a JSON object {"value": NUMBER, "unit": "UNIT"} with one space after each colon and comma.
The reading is {"value": 160, "unit": "mL"}
